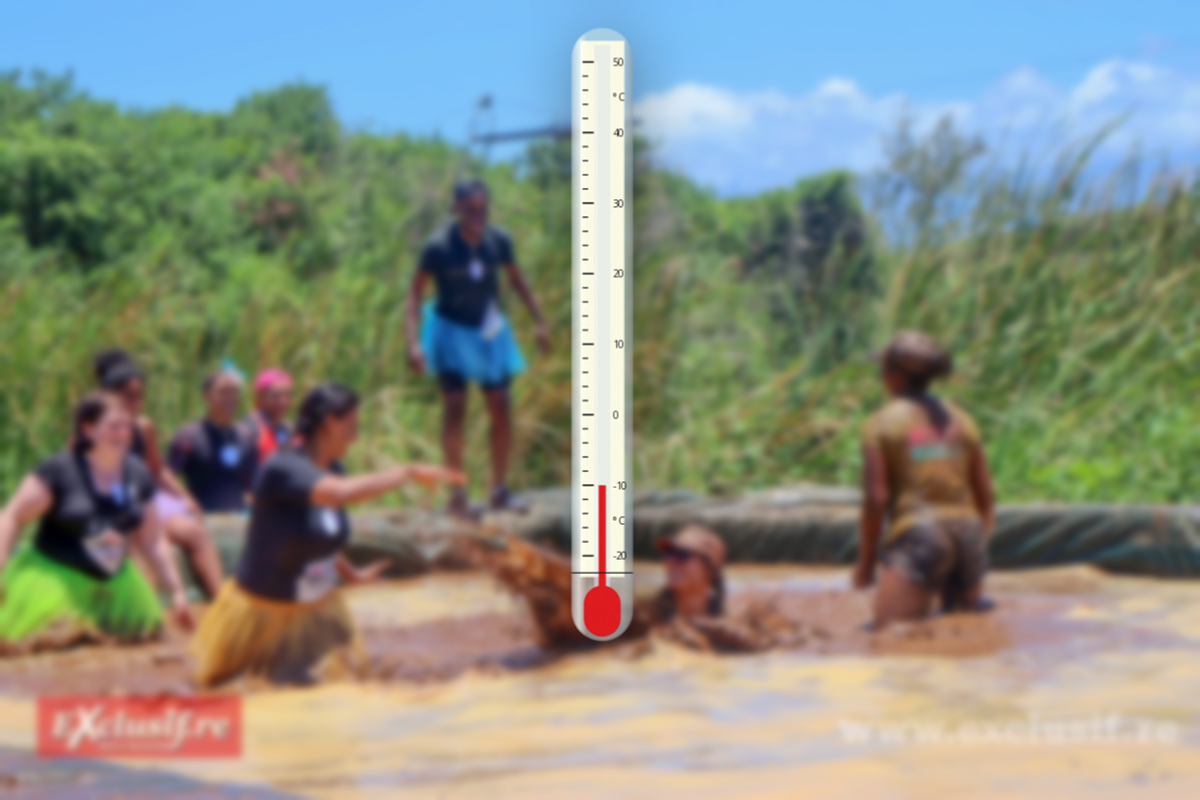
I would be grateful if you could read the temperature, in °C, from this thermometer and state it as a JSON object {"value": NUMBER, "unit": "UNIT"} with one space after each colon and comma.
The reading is {"value": -10, "unit": "°C"}
